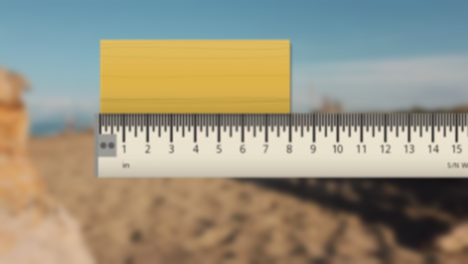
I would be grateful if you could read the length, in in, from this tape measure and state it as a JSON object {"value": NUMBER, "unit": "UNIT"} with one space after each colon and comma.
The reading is {"value": 8, "unit": "in"}
